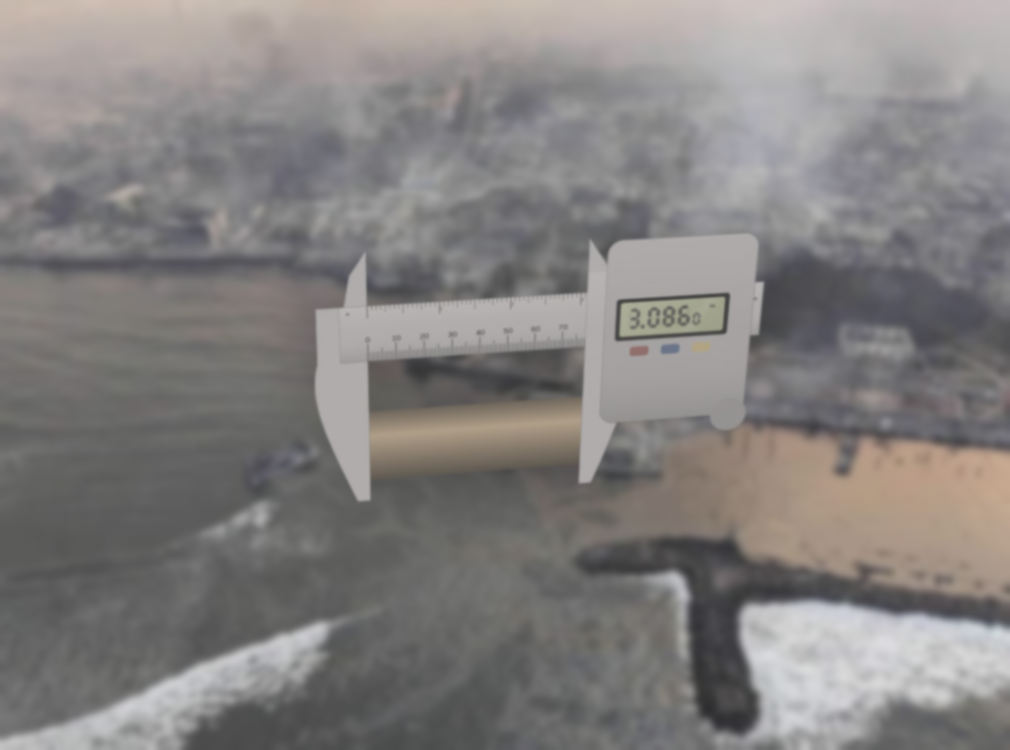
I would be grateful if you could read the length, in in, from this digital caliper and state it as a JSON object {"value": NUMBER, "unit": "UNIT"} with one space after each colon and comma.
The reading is {"value": 3.0860, "unit": "in"}
